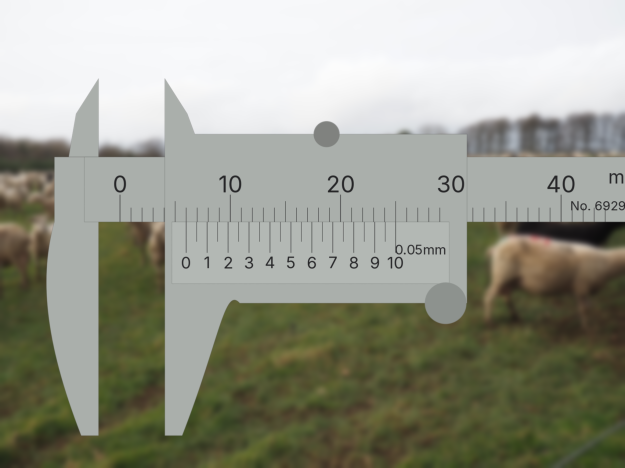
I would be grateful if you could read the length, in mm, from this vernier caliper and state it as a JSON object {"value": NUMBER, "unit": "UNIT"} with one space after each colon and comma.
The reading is {"value": 6.0, "unit": "mm"}
